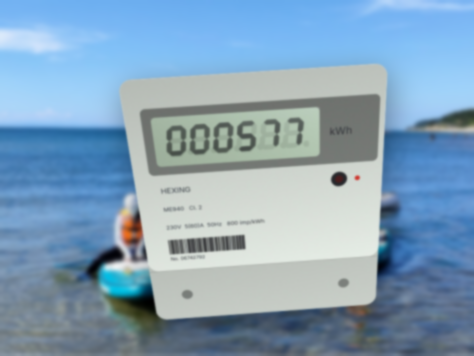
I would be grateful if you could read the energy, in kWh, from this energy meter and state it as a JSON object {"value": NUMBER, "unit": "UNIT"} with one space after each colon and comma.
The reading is {"value": 577, "unit": "kWh"}
